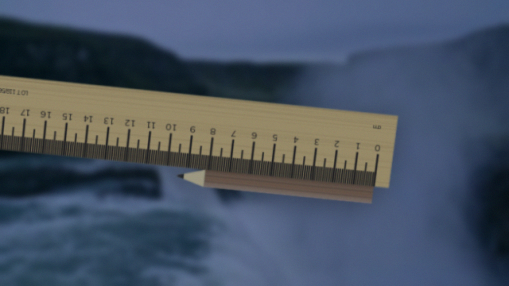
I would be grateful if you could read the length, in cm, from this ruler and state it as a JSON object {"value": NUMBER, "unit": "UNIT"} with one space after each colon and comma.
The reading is {"value": 9.5, "unit": "cm"}
